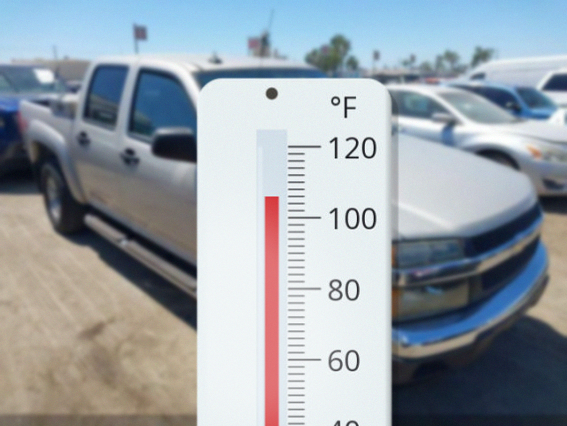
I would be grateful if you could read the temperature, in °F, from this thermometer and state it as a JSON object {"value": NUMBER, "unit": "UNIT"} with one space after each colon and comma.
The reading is {"value": 106, "unit": "°F"}
